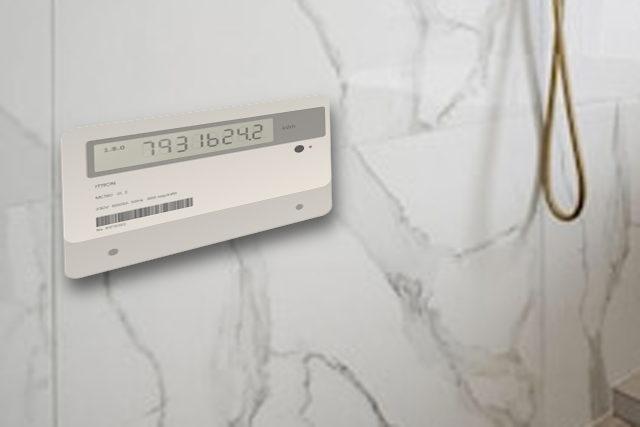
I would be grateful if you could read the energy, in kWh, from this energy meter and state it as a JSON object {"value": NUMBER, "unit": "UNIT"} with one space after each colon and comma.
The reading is {"value": 7931624.2, "unit": "kWh"}
